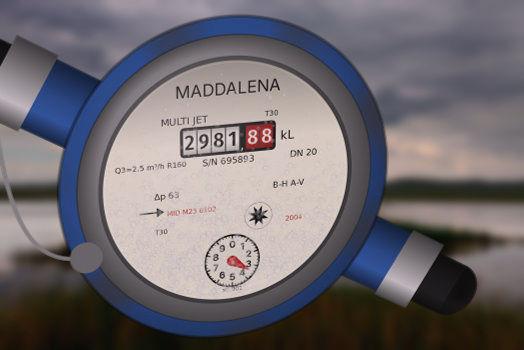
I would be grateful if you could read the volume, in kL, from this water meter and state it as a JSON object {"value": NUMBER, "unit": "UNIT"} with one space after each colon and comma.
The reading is {"value": 2981.883, "unit": "kL"}
